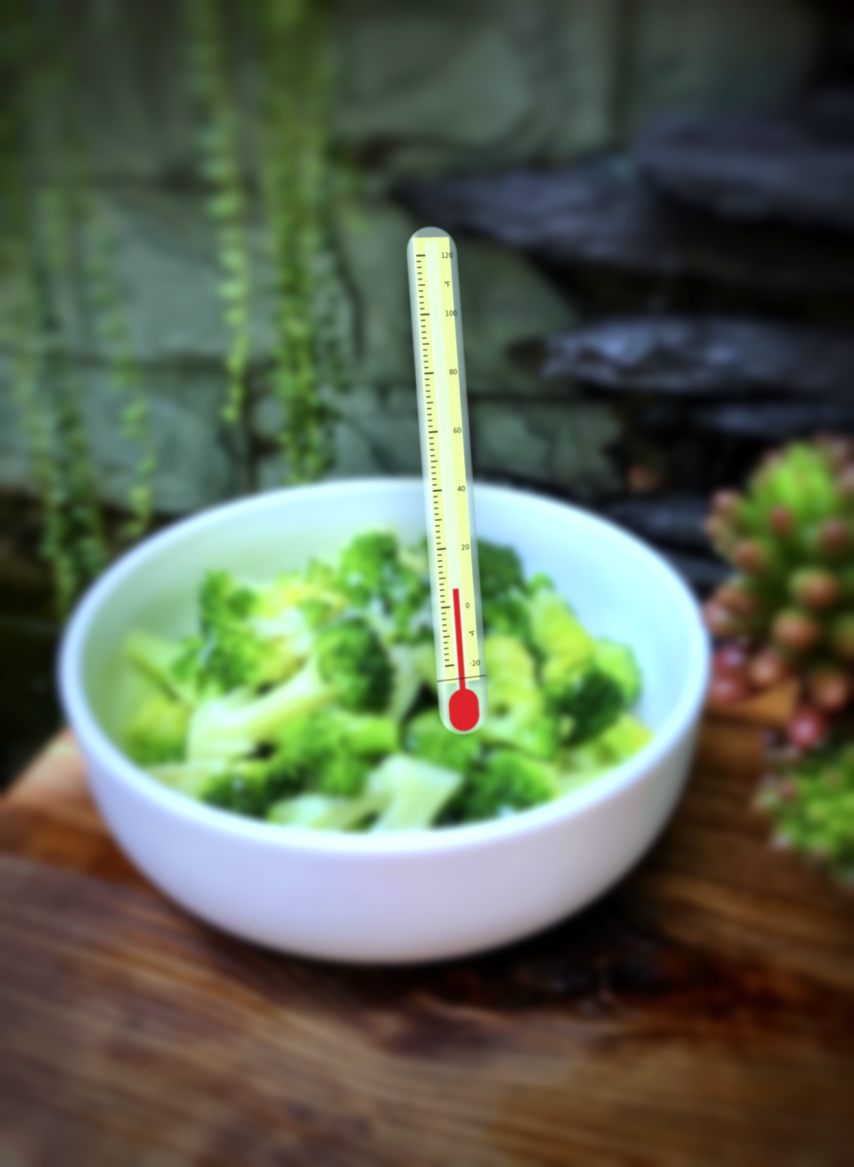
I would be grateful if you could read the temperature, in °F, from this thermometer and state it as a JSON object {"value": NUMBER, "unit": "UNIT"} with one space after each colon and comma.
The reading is {"value": 6, "unit": "°F"}
